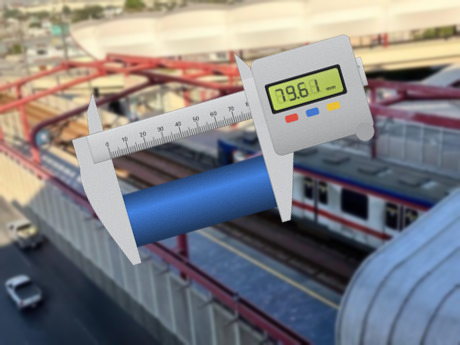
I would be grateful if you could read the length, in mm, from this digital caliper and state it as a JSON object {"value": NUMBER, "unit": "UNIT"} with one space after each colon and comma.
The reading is {"value": 79.61, "unit": "mm"}
